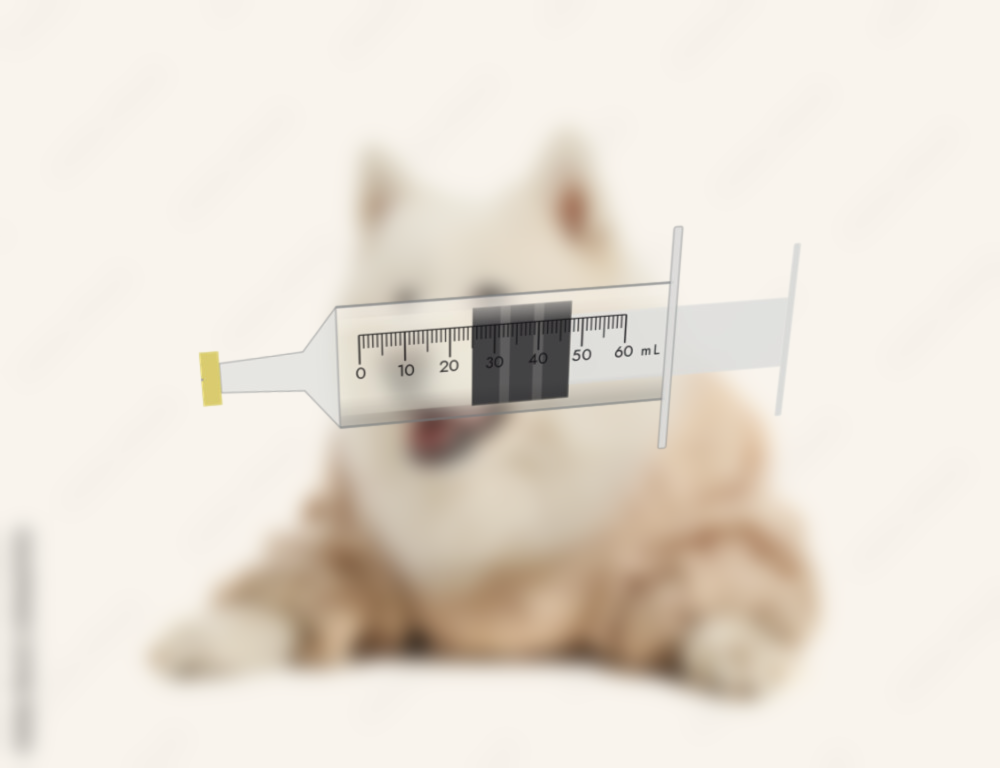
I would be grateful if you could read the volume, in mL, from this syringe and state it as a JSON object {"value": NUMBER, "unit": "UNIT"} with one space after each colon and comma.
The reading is {"value": 25, "unit": "mL"}
